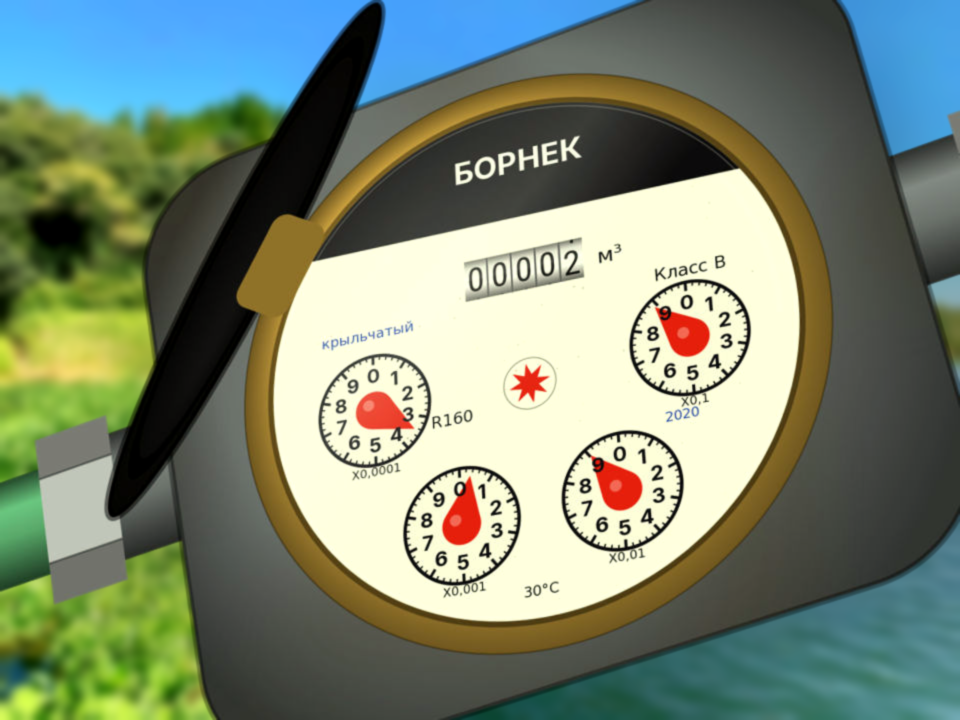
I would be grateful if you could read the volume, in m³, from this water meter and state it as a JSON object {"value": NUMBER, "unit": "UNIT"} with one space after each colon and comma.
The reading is {"value": 1.8903, "unit": "m³"}
